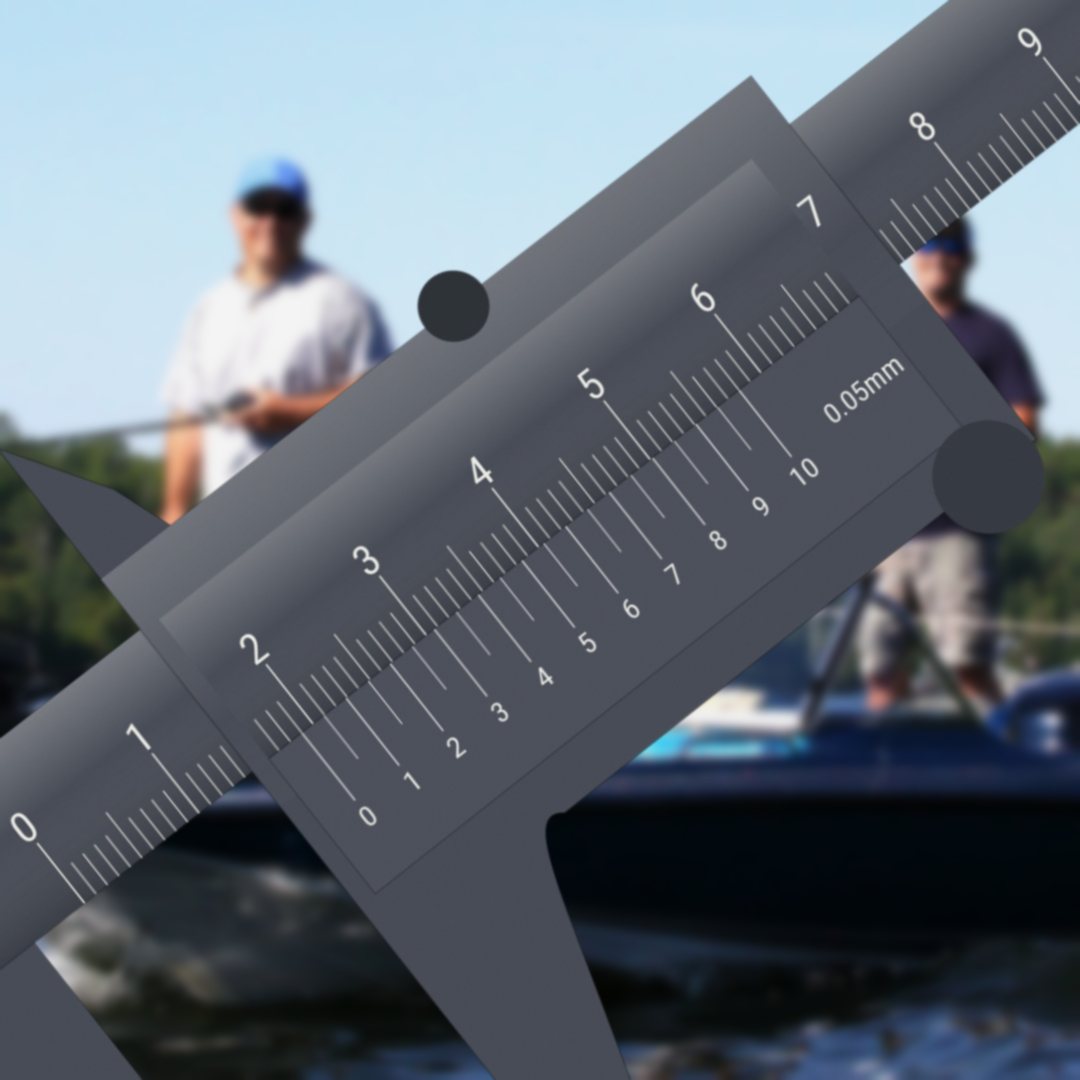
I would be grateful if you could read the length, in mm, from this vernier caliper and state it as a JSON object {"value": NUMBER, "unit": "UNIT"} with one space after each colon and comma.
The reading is {"value": 19.0, "unit": "mm"}
